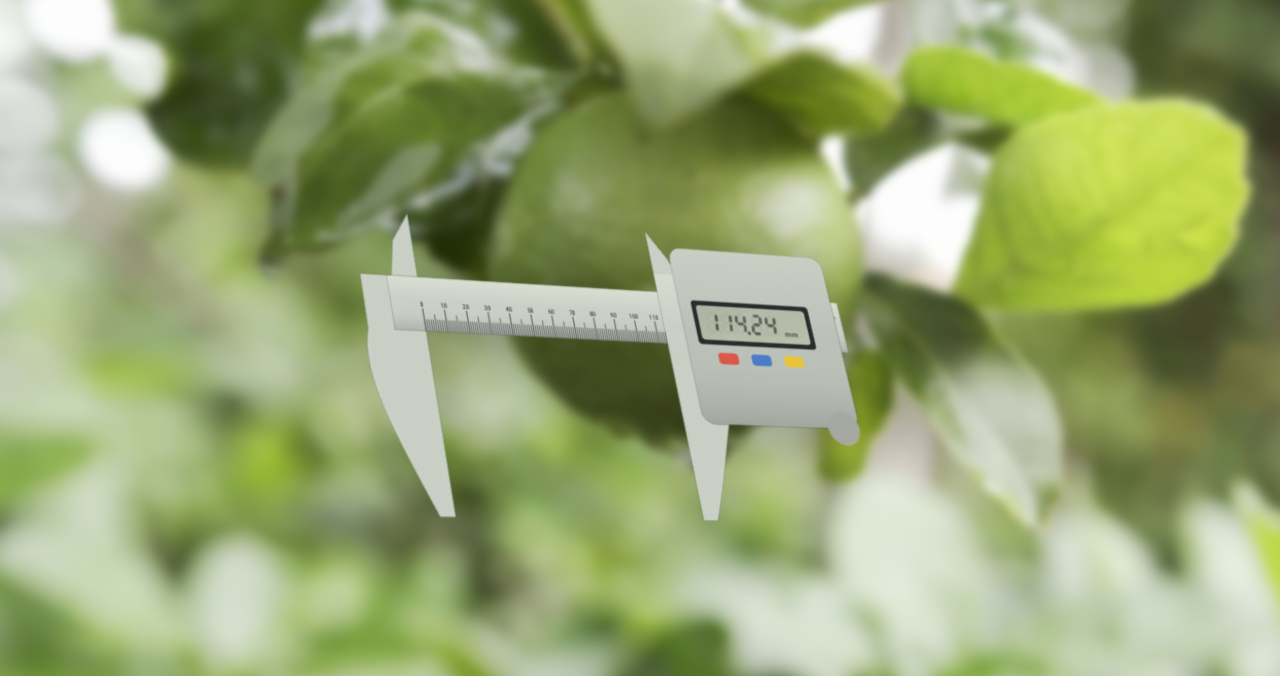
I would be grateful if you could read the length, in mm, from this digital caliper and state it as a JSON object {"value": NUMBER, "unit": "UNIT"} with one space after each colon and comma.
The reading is {"value": 114.24, "unit": "mm"}
